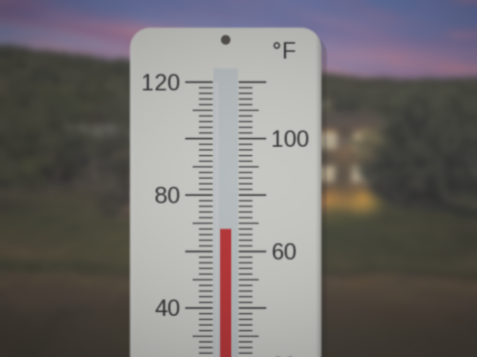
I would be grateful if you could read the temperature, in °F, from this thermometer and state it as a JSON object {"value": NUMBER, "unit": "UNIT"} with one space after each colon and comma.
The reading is {"value": 68, "unit": "°F"}
